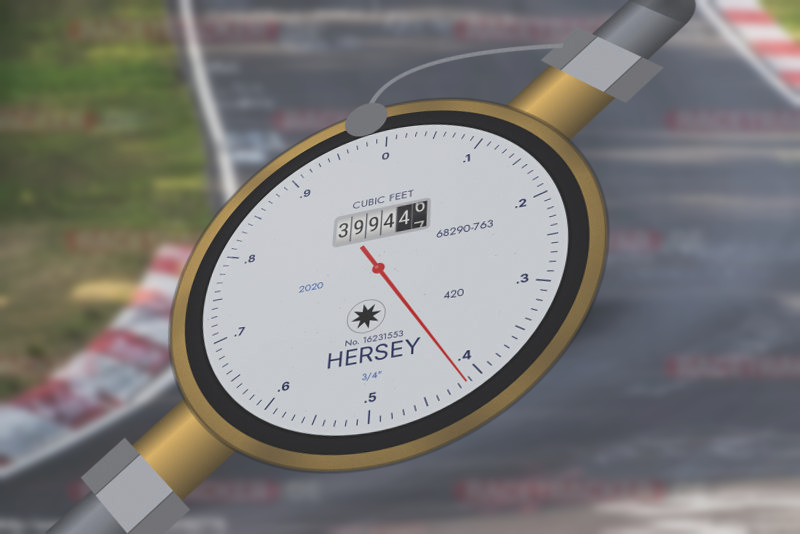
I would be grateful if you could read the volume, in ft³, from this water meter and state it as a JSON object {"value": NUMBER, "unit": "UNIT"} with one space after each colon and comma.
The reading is {"value": 399446.41, "unit": "ft³"}
